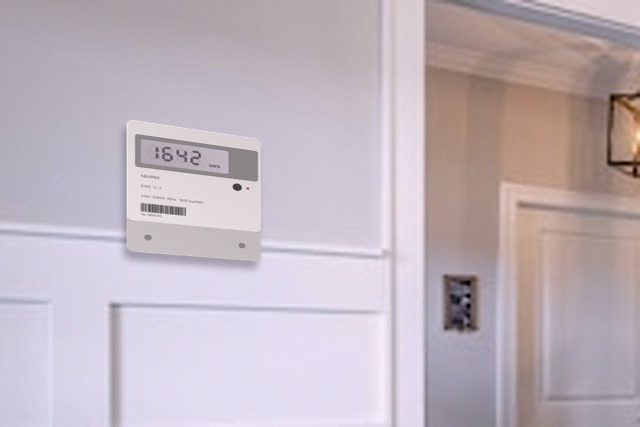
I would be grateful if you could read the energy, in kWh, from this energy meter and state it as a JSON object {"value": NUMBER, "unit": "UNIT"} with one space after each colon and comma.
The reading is {"value": 1642, "unit": "kWh"}
